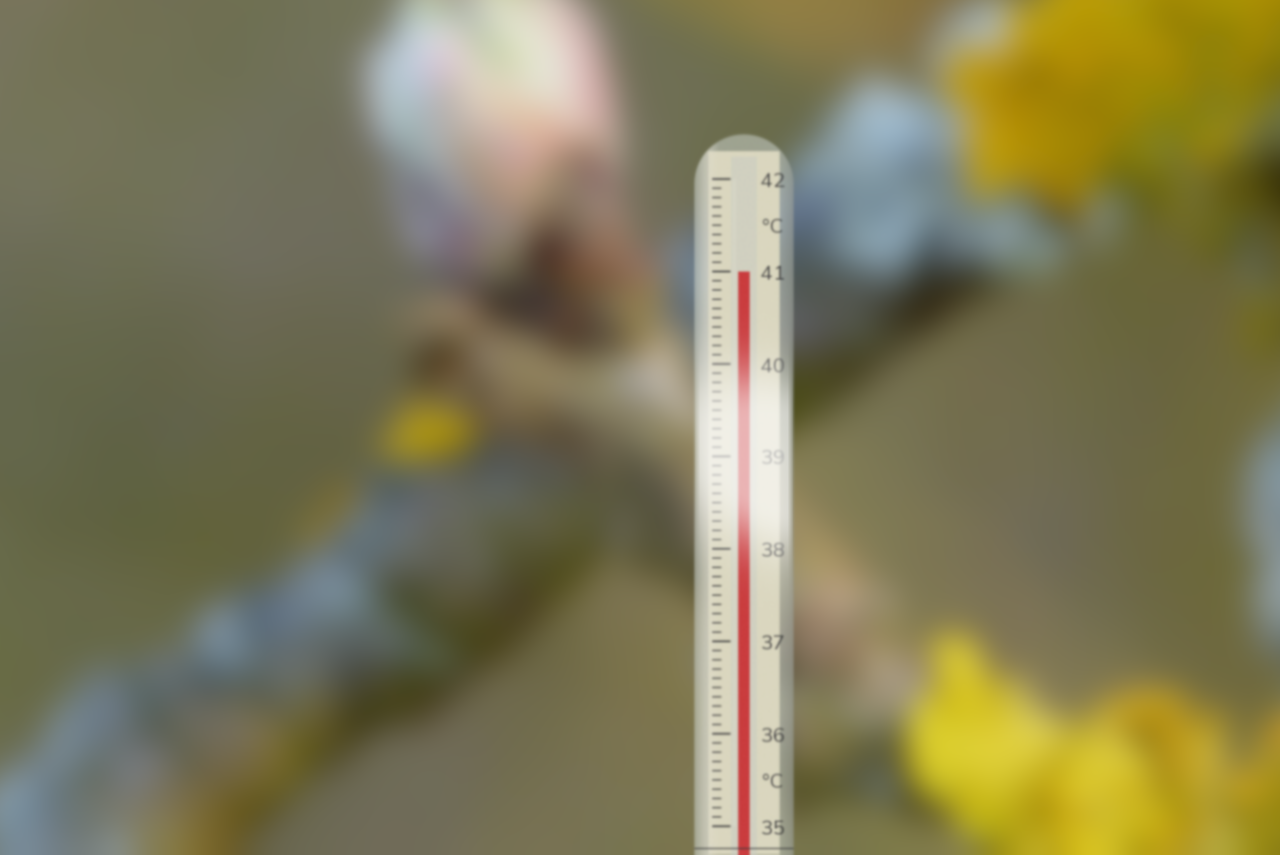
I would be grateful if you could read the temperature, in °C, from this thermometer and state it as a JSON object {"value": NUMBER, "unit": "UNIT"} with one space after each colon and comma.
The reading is {"value": 41, "unit": "°C"}
